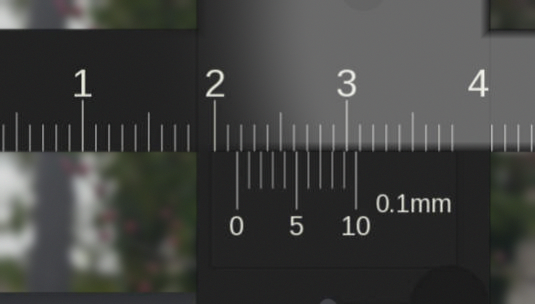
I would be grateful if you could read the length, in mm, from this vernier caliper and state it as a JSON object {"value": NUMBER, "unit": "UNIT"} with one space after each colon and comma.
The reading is {"value": 21.7, "unit": "mm"}
